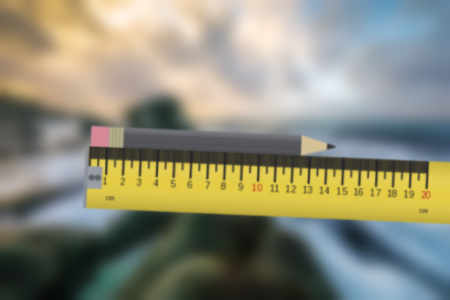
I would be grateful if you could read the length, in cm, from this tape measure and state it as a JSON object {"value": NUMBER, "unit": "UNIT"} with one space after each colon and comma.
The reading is {"value": 14.5, "unit": "cm"}
